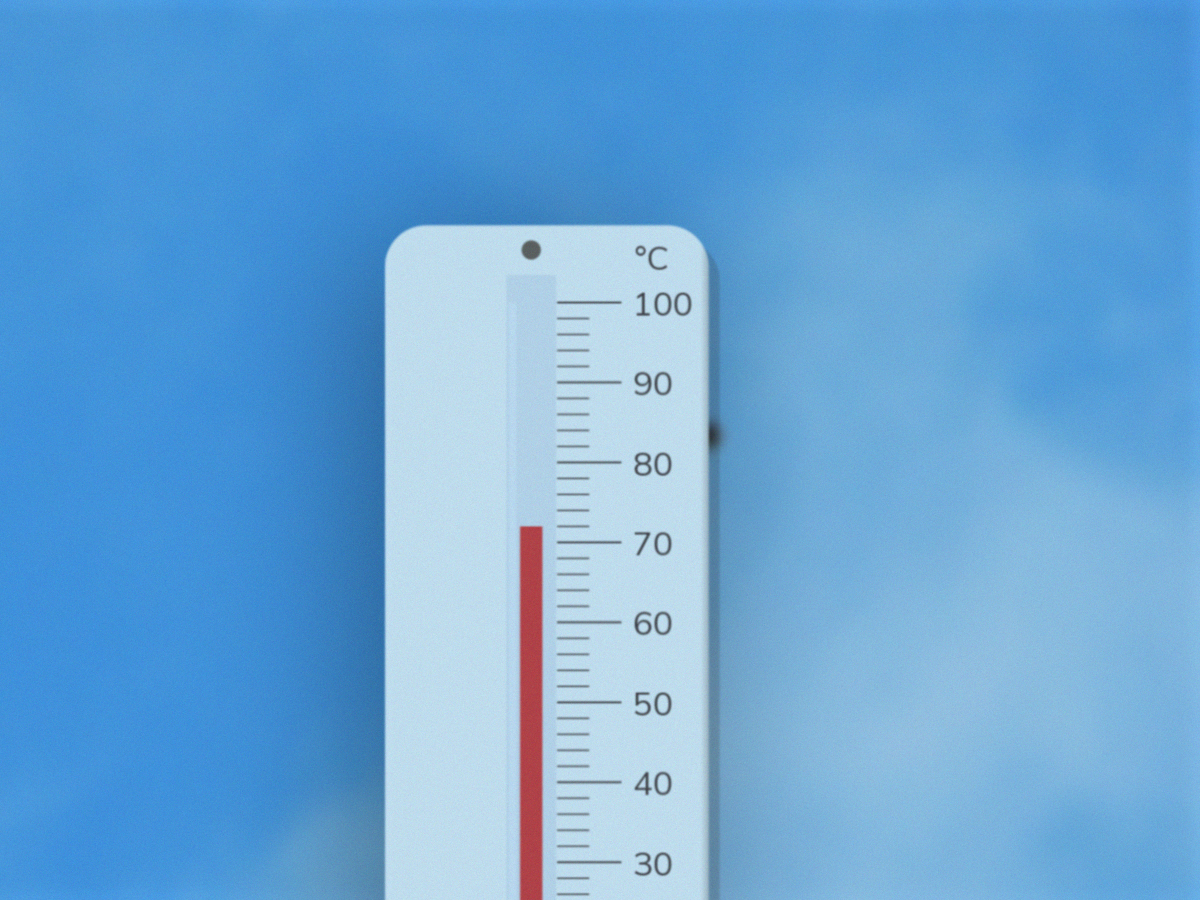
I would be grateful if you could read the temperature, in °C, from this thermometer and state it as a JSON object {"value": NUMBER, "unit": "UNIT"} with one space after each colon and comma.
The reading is {"value": 72, "unit": "°C"}
